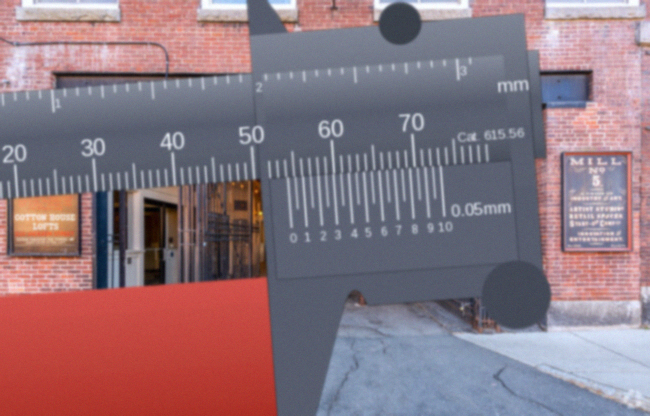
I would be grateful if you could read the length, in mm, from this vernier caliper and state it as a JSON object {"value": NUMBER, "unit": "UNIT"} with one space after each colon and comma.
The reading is {"value": 54.2, "unit": "mm"}
